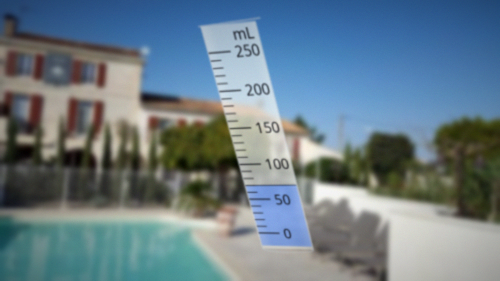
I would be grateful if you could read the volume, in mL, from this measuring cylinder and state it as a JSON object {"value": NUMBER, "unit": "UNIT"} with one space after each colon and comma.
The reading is {"value": 70, "unit": "mL"}
